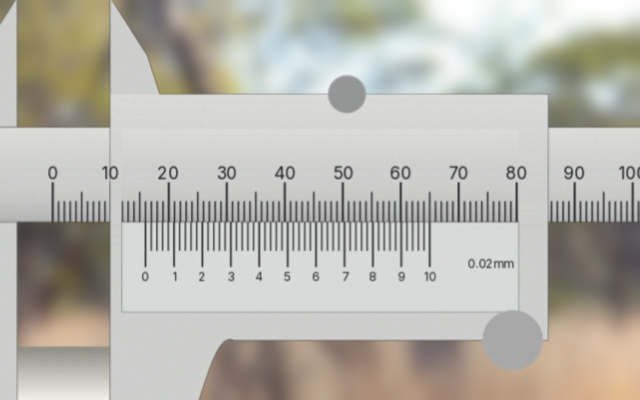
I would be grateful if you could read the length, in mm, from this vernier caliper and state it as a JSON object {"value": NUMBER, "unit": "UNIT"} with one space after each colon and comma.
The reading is {"value": 16.0, "unit": "mm"}
